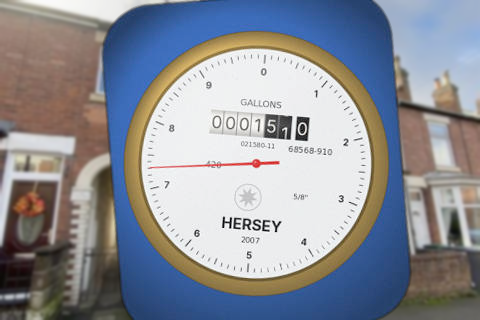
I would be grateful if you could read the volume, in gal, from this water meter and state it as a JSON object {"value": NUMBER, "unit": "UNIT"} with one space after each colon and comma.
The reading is {"value": 1507.3, "unit": "gal"}
